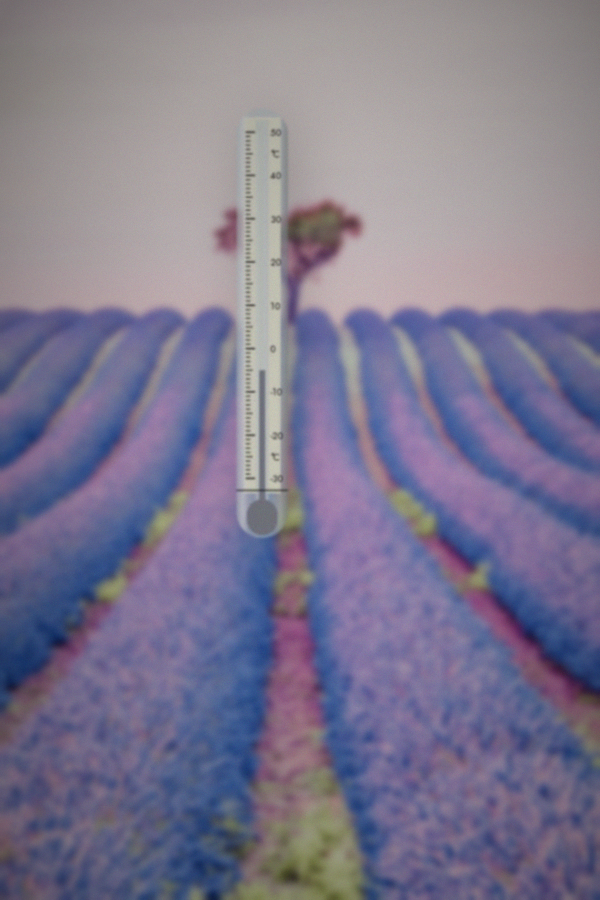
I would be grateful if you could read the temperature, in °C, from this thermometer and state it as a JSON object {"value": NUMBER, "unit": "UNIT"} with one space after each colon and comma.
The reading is {"value": -5, "unit": "°C"}
